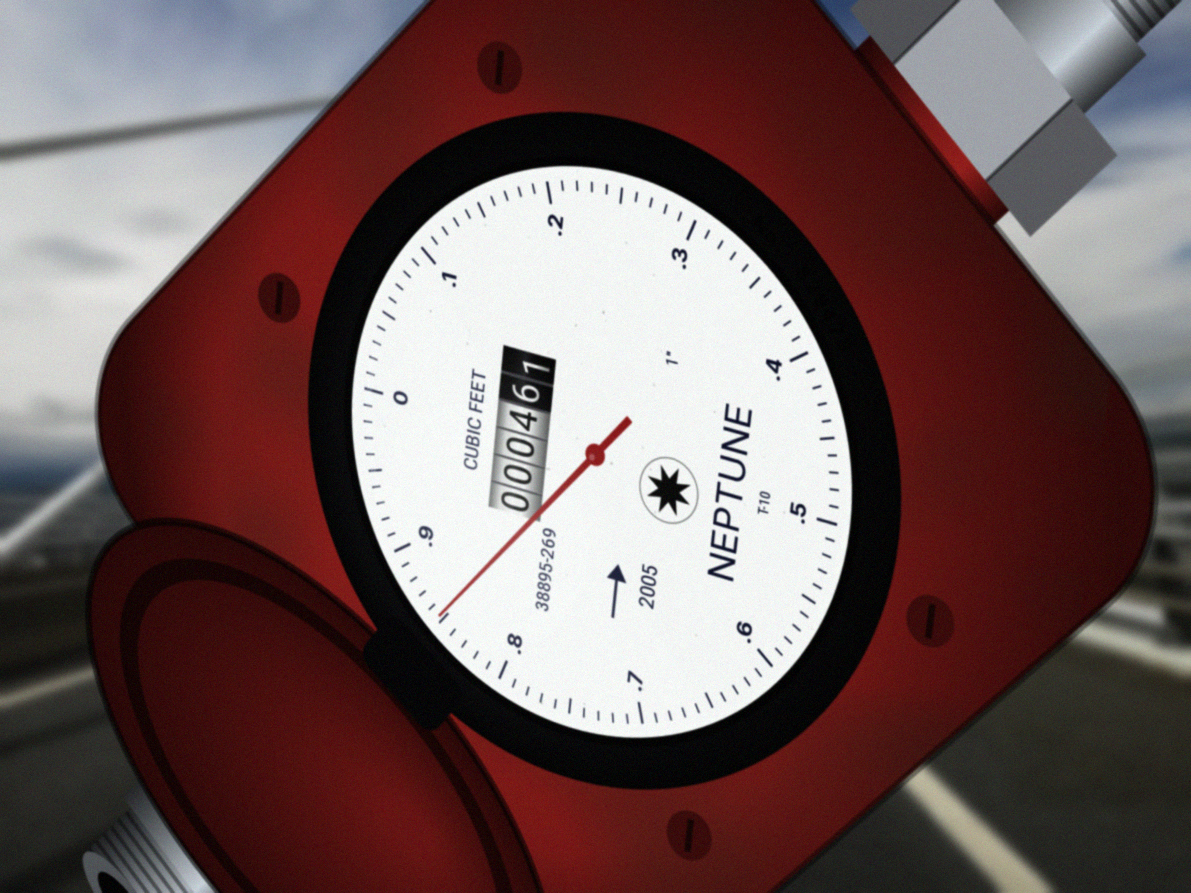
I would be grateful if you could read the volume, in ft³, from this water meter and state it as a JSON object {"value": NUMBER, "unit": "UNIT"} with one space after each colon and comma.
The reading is {"value": 460.85, "unit": "ft³"}
